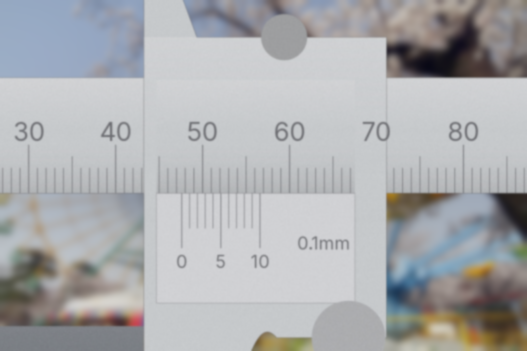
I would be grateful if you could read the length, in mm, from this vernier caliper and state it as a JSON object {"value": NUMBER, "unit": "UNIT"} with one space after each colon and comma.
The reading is {"value": 47.6, "unit": "mm"}
